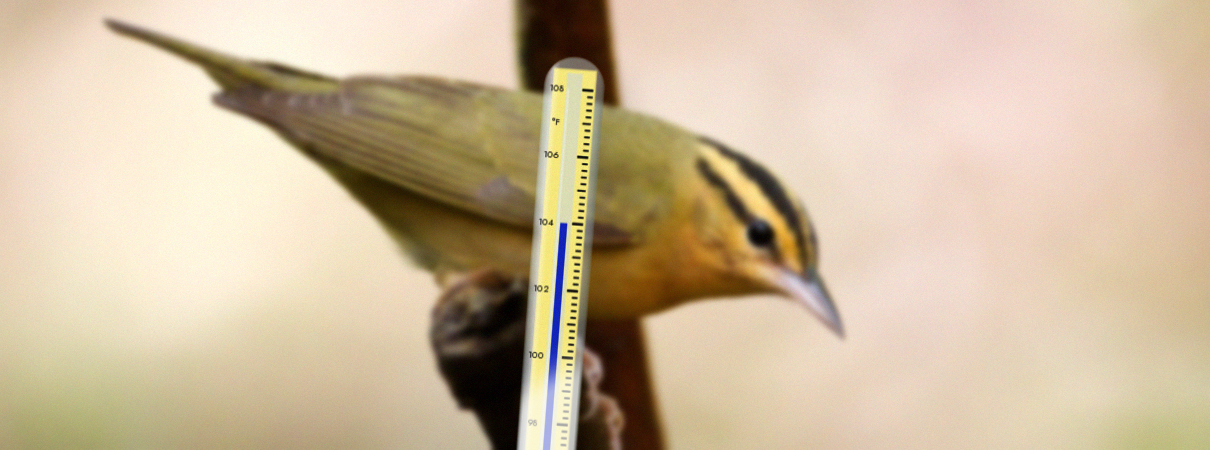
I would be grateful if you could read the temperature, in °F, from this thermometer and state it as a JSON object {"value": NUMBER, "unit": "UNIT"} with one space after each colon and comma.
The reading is {"value": 104, "unit": "°F"}
